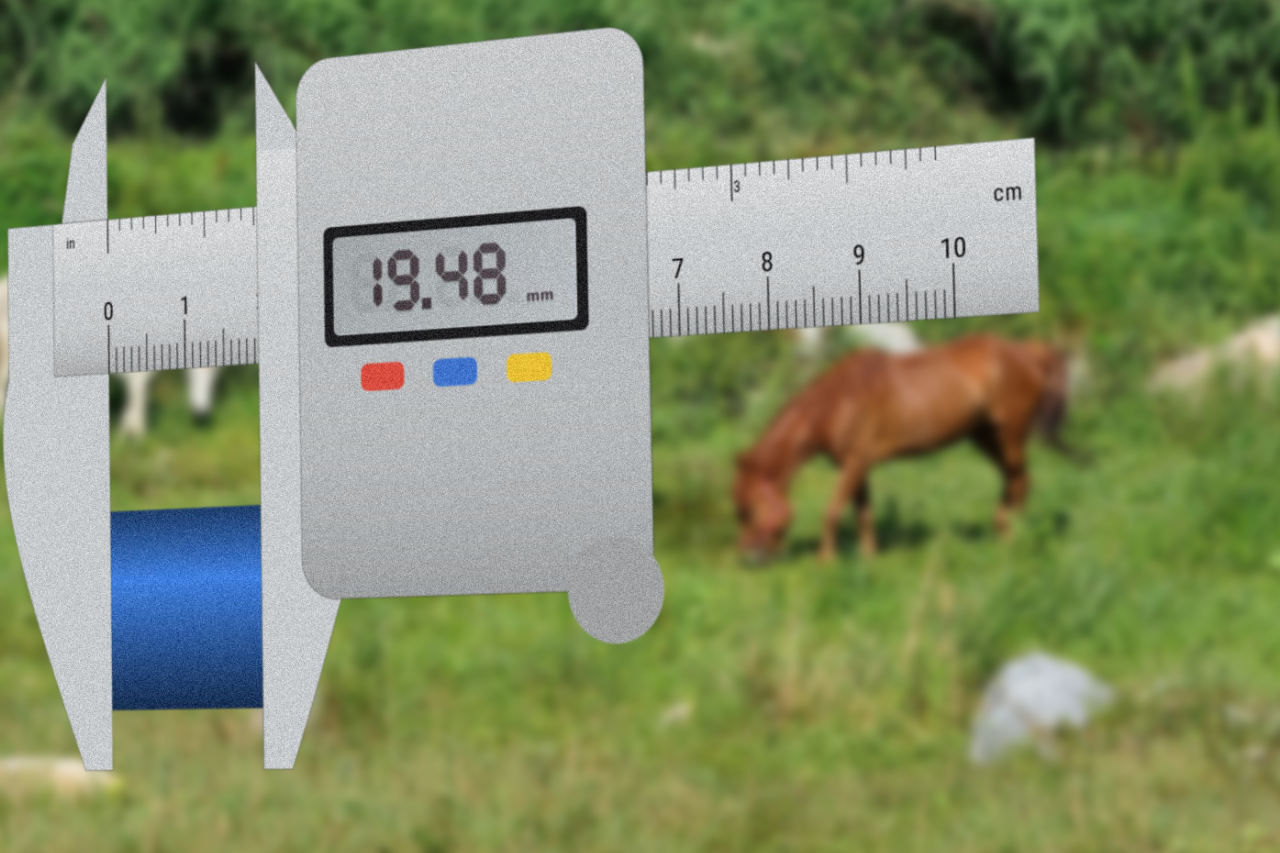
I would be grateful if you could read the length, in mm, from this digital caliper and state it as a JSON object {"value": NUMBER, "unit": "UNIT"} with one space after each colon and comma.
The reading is {"value": 19.48, "unit": "mm"}
